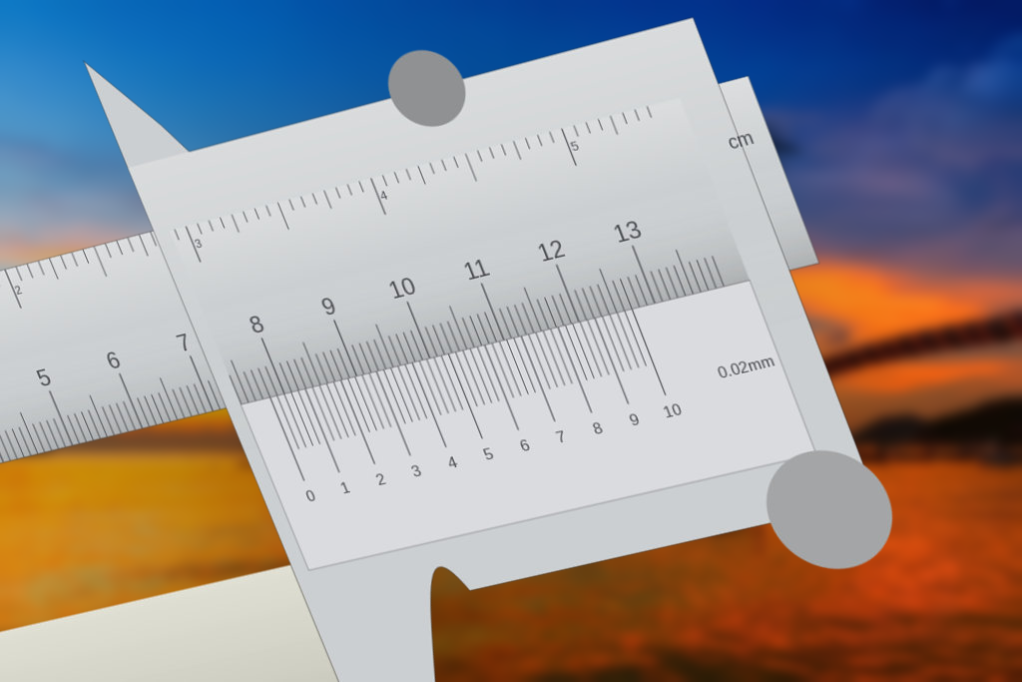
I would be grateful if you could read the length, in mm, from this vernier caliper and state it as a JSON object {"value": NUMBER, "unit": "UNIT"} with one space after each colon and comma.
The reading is {"value": 78.0, "unit": "mm"}
